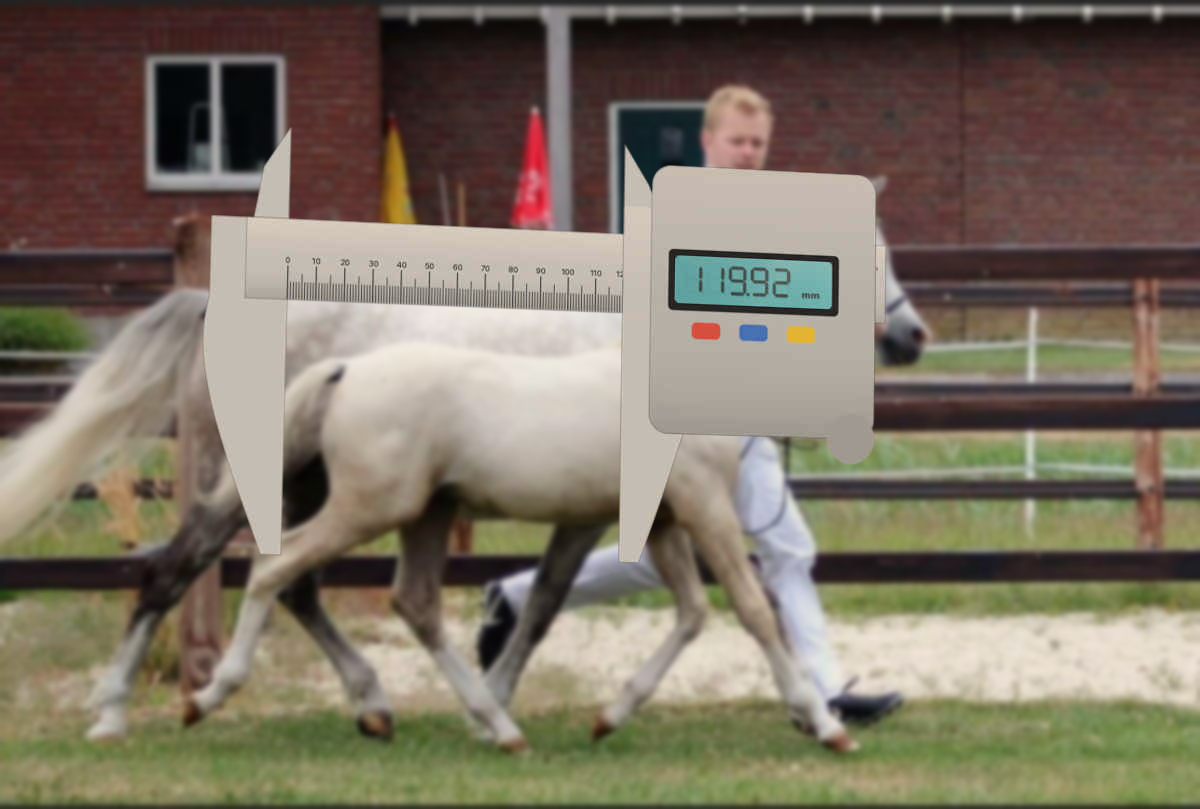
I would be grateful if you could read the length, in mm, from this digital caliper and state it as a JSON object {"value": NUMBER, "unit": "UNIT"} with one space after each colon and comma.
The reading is {"value": 119.92, "unit": "mm"}
